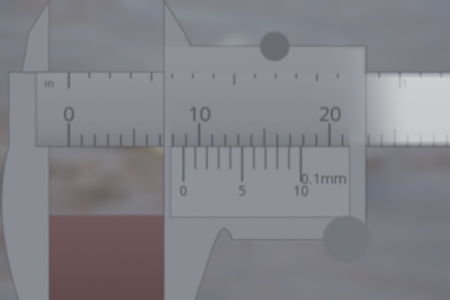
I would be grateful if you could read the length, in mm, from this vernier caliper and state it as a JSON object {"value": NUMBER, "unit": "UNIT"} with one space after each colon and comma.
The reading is {"value": 8.8, "unit": "mm"}
